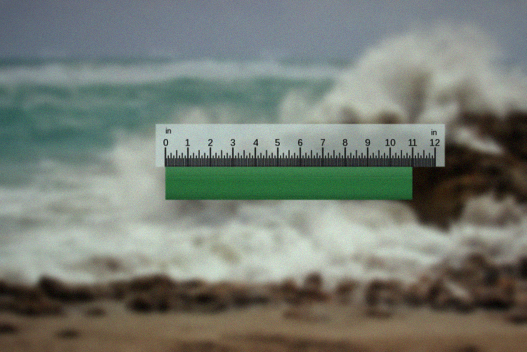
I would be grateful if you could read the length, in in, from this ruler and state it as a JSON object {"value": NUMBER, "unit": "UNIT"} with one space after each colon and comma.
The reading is {"value": 11, "unit": "in"}
